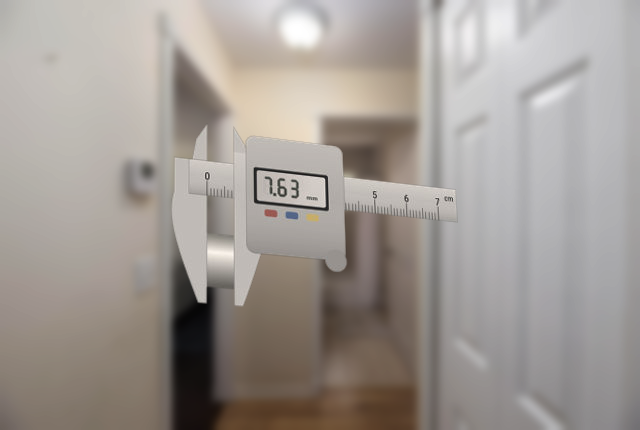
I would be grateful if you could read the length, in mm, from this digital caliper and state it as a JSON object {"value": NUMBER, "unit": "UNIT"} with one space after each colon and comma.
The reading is {"value": 7.63, "unit": "mm"}
